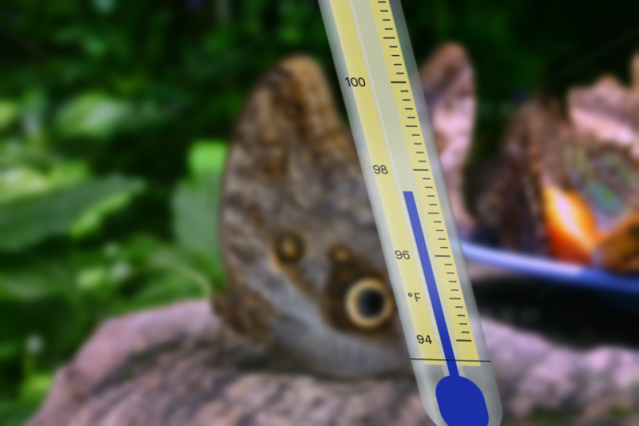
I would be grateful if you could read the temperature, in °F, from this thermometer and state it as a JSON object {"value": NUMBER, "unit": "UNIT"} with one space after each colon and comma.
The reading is {"value": 97.5, "unit": "°F"}
